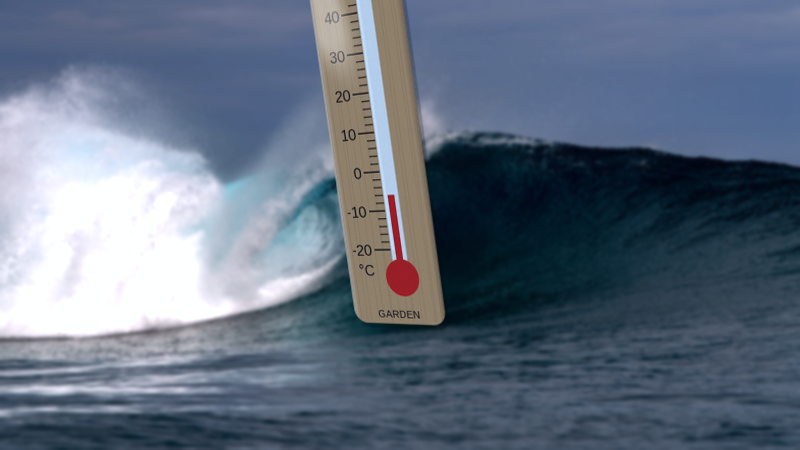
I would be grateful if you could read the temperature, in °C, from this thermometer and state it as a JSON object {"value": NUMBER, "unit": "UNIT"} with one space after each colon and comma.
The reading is {"value": -6, "unit": "°C"}
